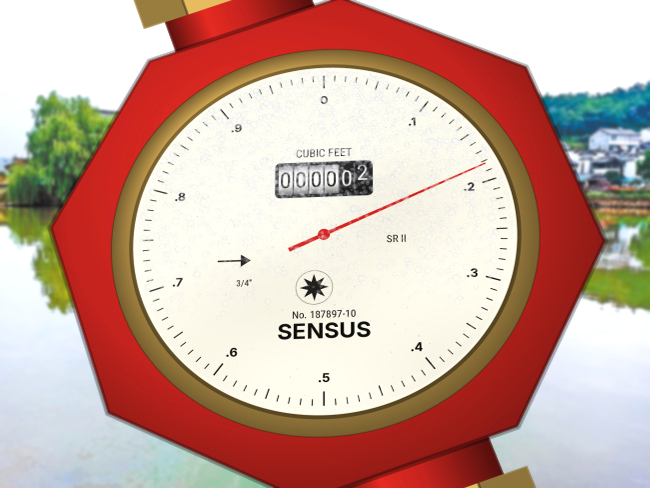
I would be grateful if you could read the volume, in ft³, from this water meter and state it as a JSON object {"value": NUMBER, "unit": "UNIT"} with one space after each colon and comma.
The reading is {"value": 2.18, "unit": "ft³"}
